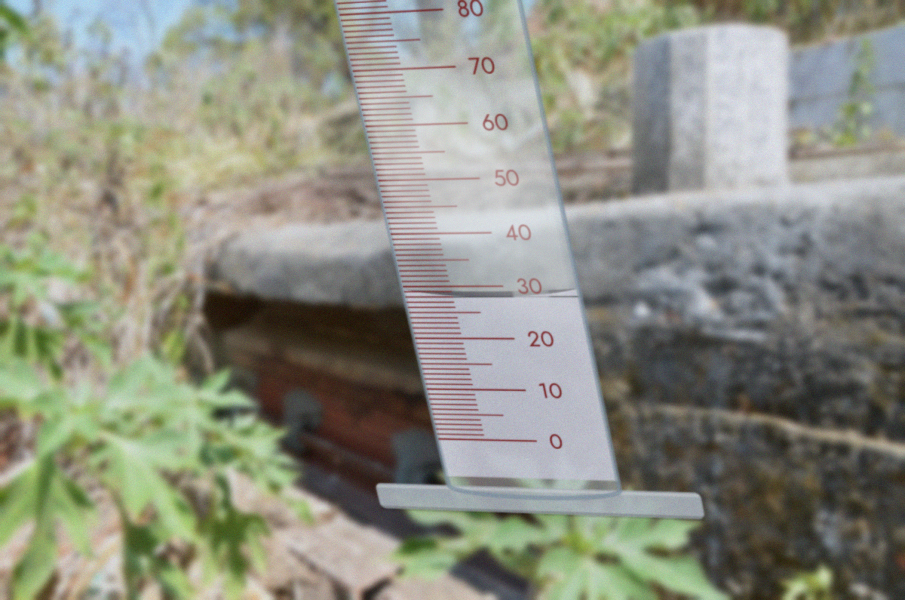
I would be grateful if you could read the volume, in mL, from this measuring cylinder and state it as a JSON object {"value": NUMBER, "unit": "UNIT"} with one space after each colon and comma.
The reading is {"value": 28, "unit": "mL"}
